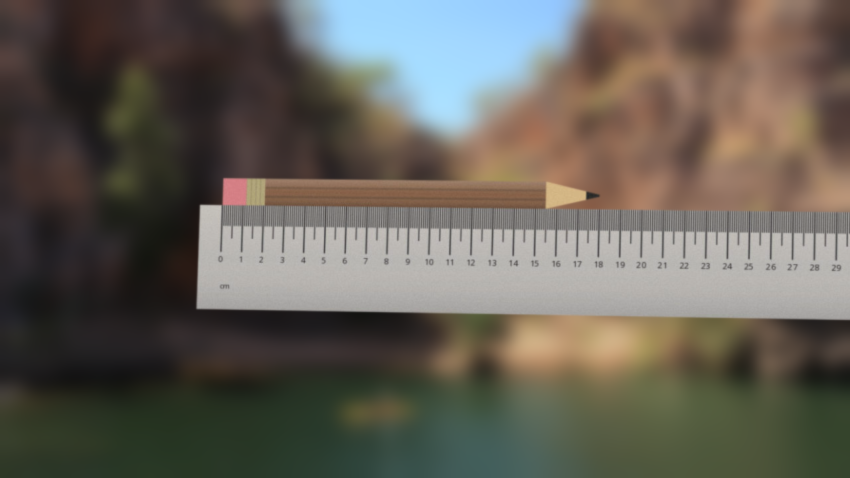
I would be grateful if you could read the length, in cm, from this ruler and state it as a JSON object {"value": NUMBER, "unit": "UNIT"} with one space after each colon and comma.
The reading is {"value": 18, "unit": "cm"}
